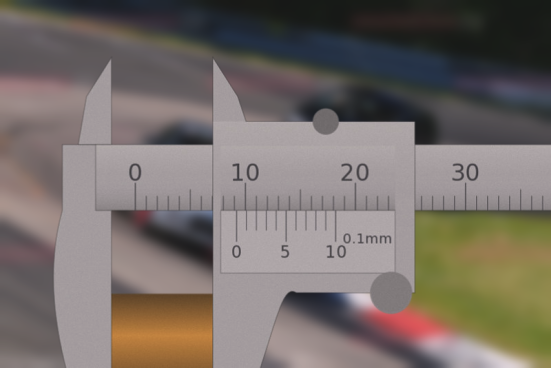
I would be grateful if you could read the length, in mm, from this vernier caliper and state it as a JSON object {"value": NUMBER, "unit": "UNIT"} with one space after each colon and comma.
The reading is {"value": 9.2, "unit": "mm"}
